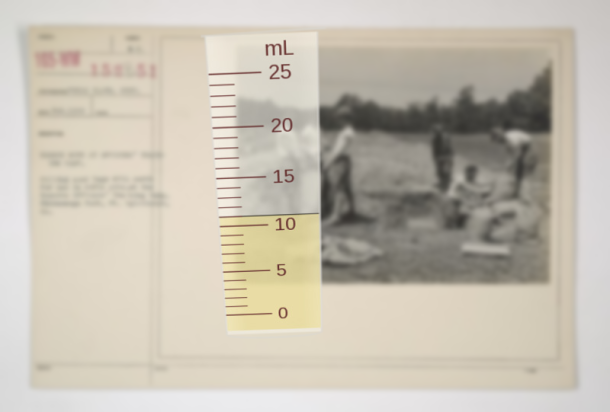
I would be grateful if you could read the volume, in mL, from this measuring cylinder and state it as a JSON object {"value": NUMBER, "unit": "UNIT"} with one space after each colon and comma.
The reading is {"value": 11, "unit": "mL"}
